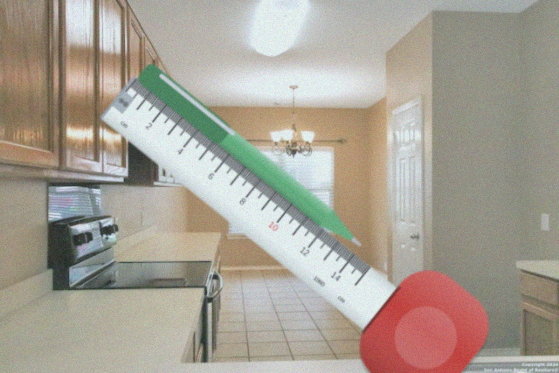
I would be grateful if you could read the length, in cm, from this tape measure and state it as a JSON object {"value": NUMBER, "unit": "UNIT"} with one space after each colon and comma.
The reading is {"value": 14, "unit": "cm"}
